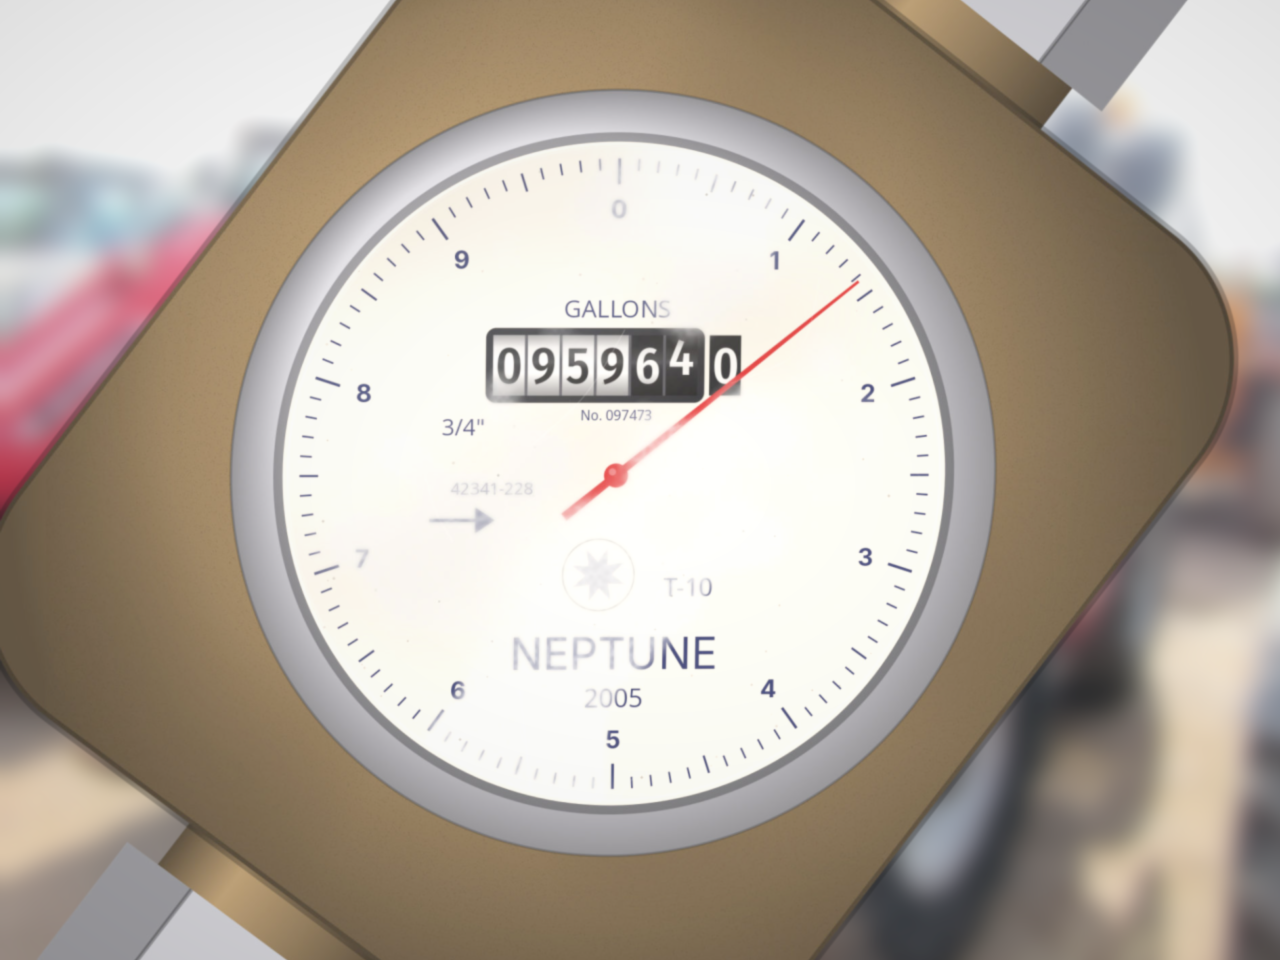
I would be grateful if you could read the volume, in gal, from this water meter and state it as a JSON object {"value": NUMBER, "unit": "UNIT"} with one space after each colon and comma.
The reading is {"value": 959641.4, "unit": "gal"}
